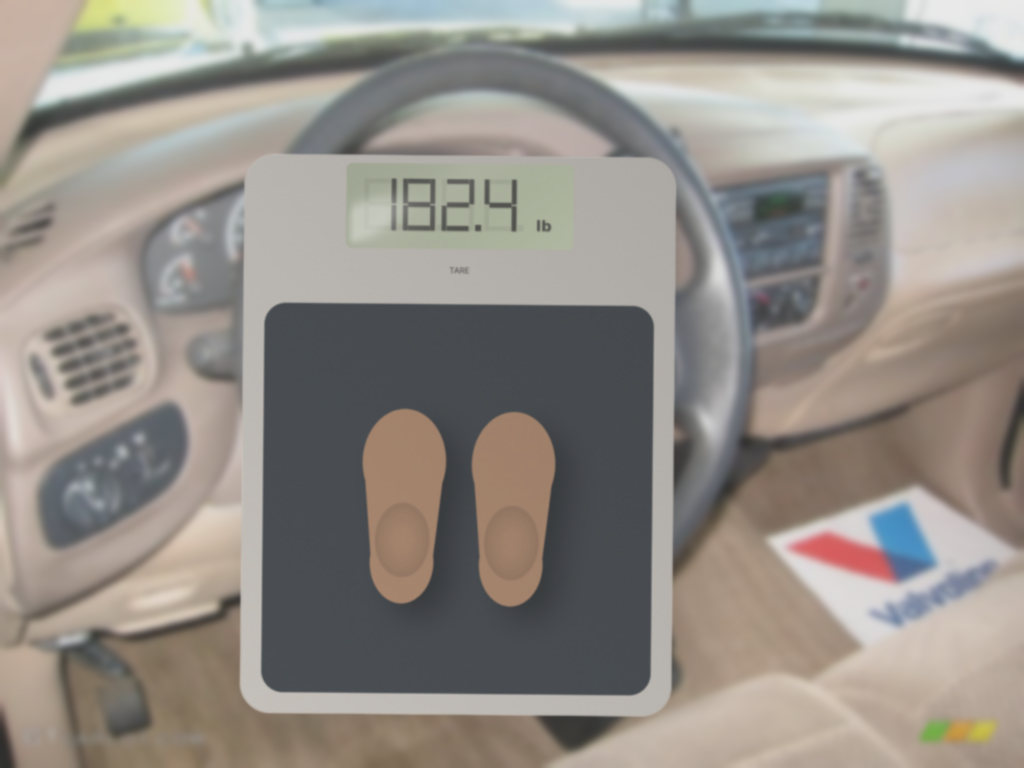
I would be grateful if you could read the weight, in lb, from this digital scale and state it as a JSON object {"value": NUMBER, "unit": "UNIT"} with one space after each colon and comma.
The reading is {"value": 182.4, "unit": "lb"}
